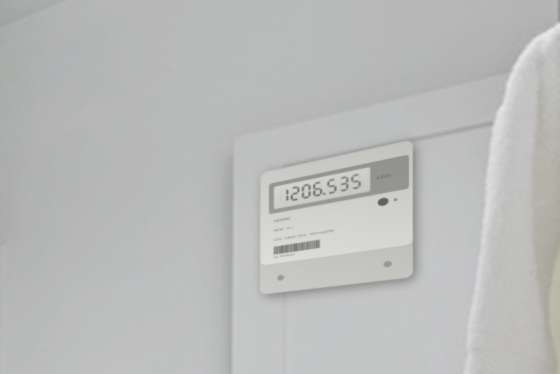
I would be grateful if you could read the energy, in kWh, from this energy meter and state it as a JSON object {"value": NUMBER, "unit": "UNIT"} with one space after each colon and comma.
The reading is {"value": 1206.535, "unit": "kWh"}
